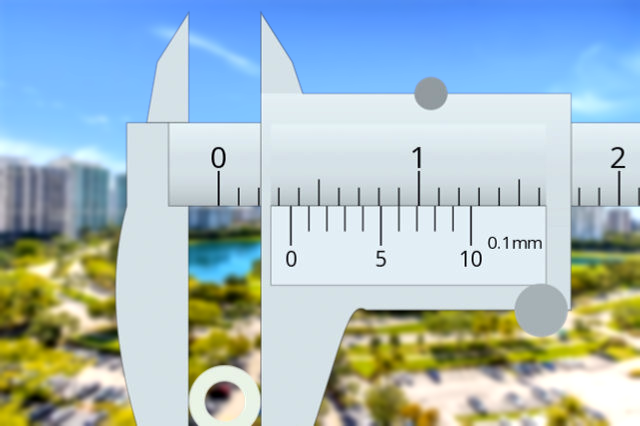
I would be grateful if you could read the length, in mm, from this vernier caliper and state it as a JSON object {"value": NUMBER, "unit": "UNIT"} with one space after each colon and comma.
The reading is {"value": 3.6, "unit": "mm"}
